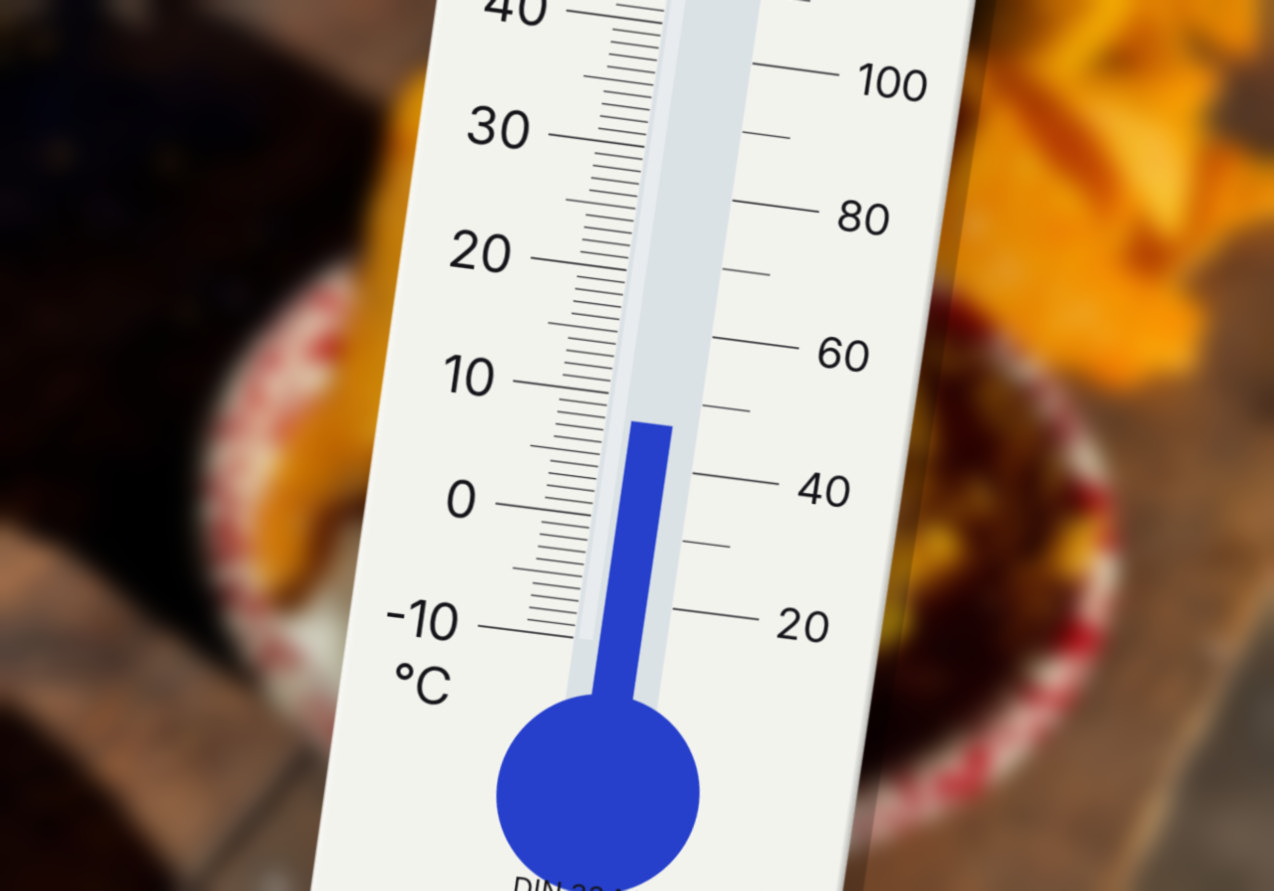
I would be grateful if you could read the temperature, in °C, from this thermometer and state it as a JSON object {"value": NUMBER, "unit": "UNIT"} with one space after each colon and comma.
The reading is {"value": 8, "unit": "°C"}
